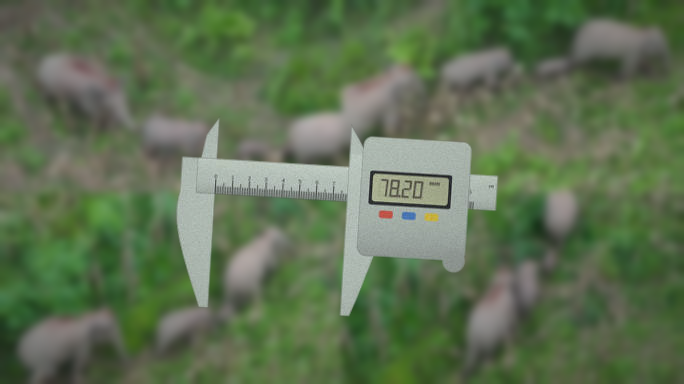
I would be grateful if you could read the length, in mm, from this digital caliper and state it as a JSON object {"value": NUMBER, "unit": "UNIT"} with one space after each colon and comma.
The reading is {"value": 78.20, "unit": "mm"}
